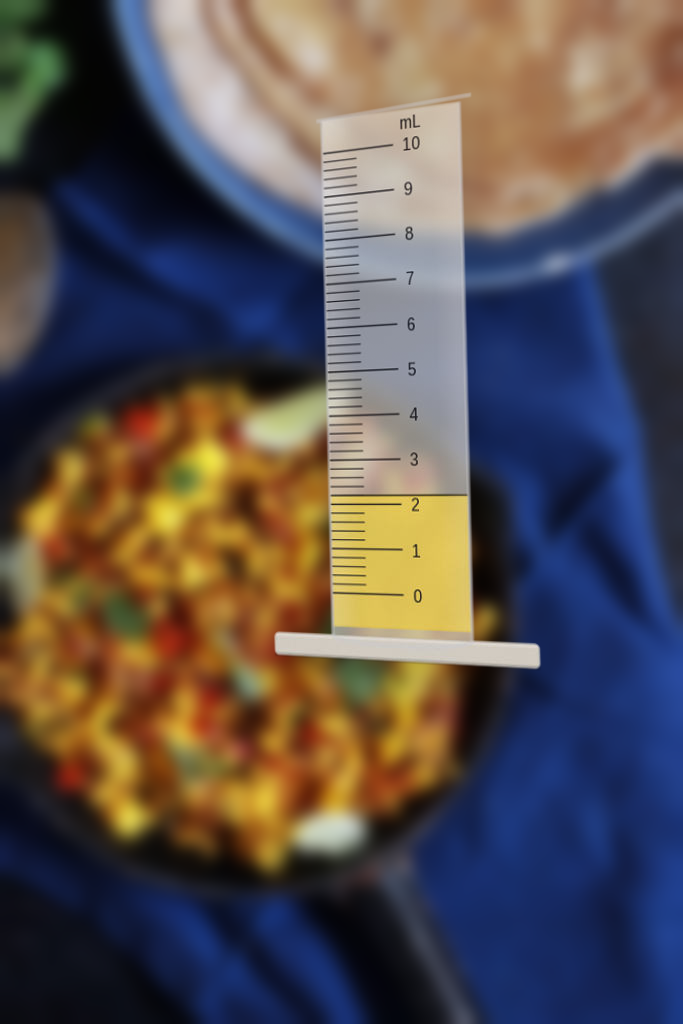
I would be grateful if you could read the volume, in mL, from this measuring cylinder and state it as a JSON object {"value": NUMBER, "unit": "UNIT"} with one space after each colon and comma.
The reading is {"value": 2.2, "unit": "mL"}
